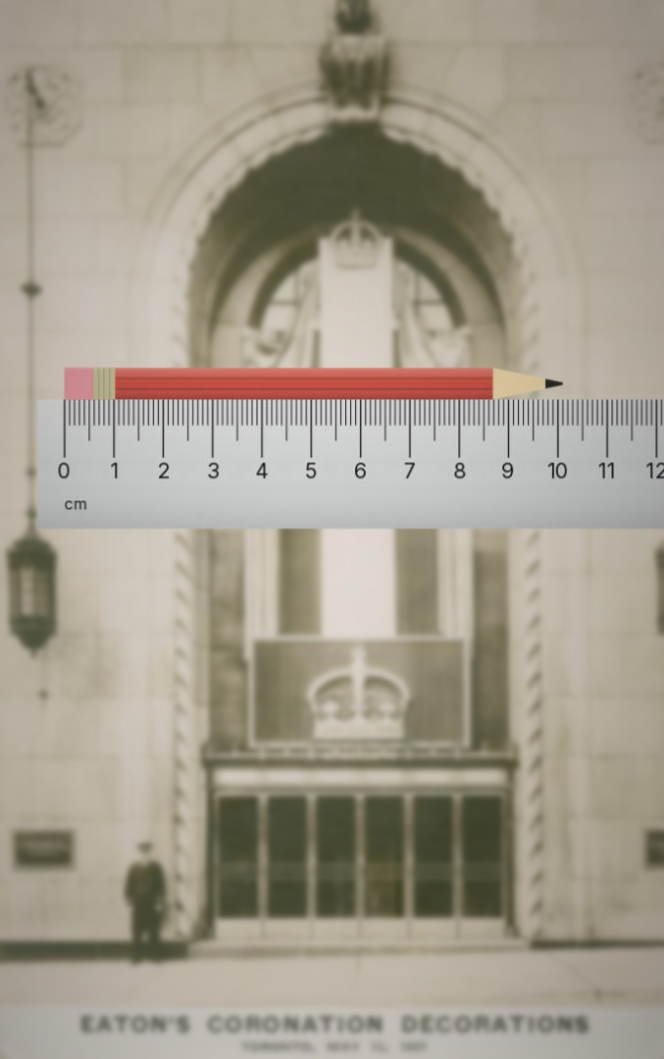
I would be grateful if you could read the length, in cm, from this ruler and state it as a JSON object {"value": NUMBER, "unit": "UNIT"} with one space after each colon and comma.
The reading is {"value": 10.1, "unit": "cm"}
